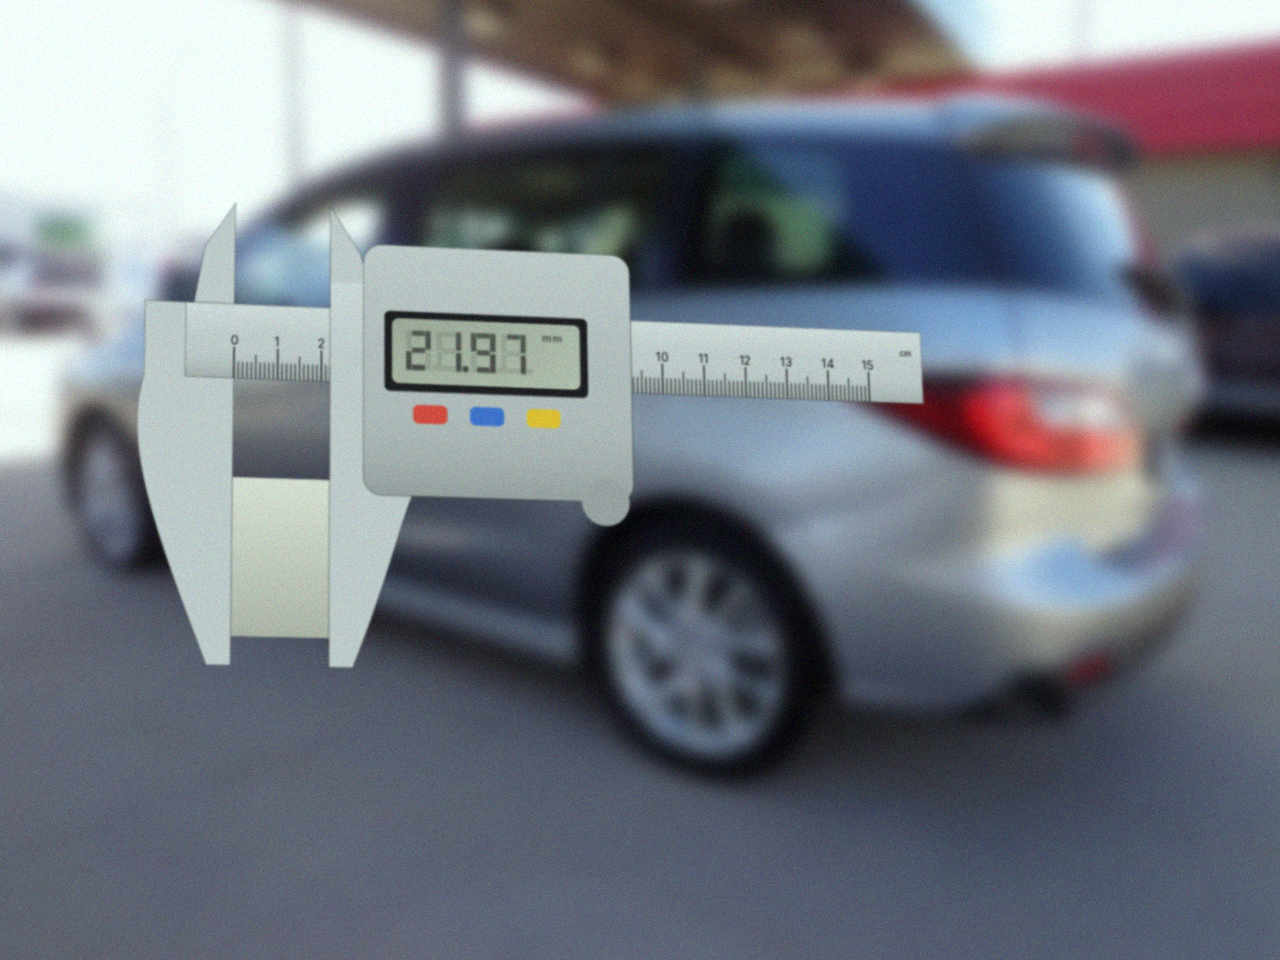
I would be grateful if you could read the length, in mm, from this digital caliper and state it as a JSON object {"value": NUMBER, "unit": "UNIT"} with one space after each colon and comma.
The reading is {"value": 21.97, "unit": "mm"}
